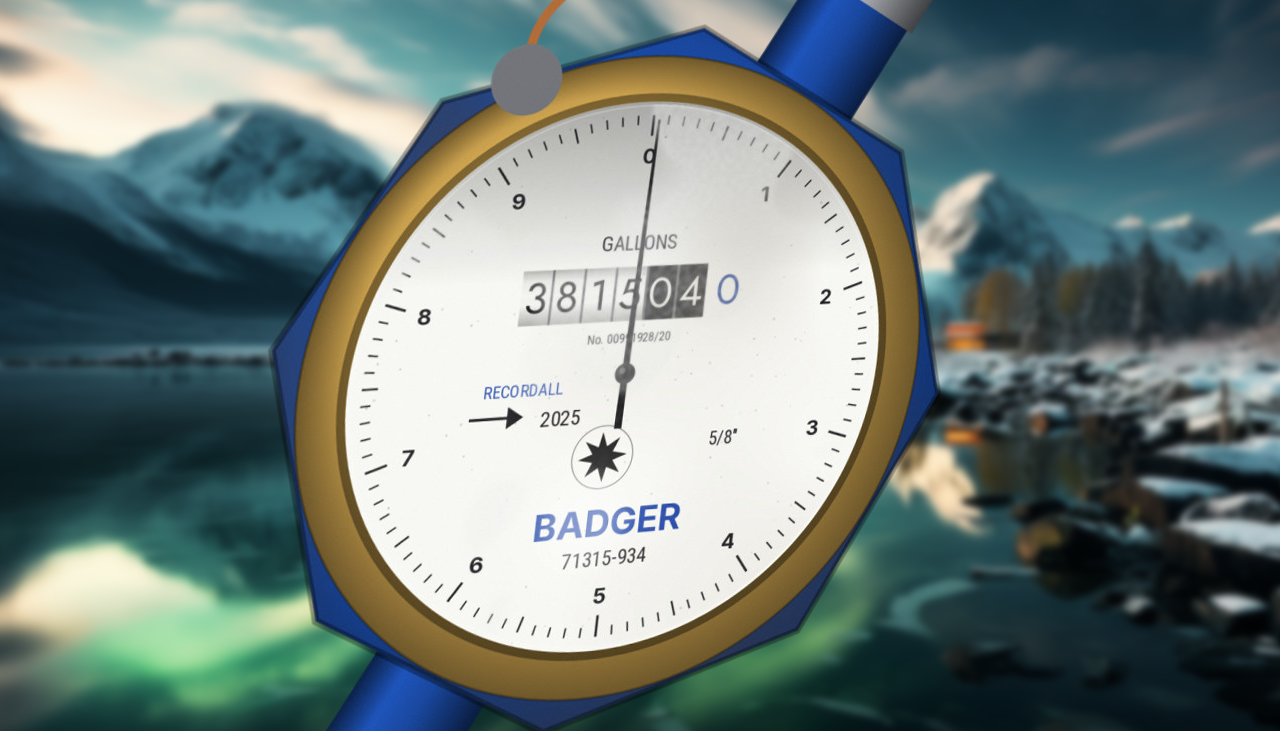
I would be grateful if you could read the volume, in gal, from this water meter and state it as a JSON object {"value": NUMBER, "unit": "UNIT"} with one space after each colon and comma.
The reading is {"value": 3815040.0, "unit": "gal"}
